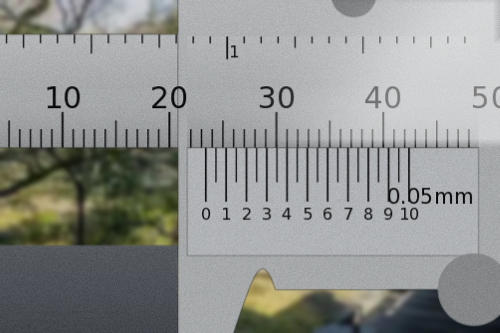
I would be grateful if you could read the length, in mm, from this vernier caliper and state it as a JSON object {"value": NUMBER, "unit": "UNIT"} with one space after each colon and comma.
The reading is {"value": 23.4, "unit": "mm"}
